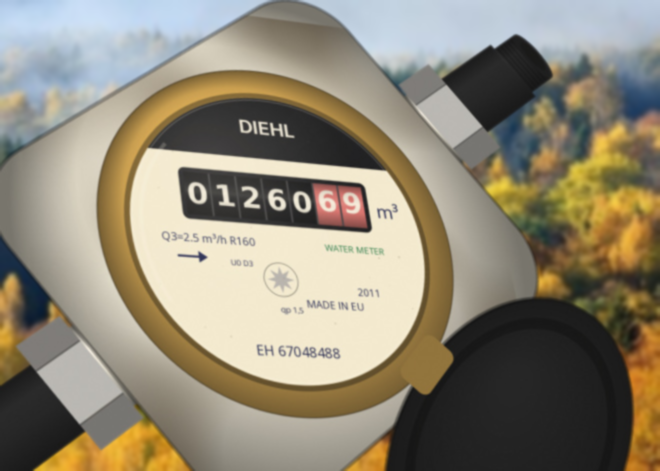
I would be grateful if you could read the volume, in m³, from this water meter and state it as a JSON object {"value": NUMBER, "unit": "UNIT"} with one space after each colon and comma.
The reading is {"value": 1260.69, "unit": "m³"}
